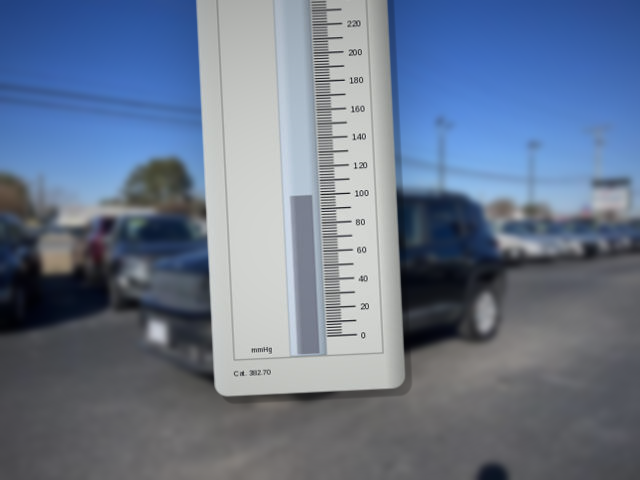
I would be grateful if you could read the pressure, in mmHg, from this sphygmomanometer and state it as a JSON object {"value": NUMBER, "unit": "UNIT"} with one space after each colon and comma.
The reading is {"value": 100, "unit": "mmHg"}
